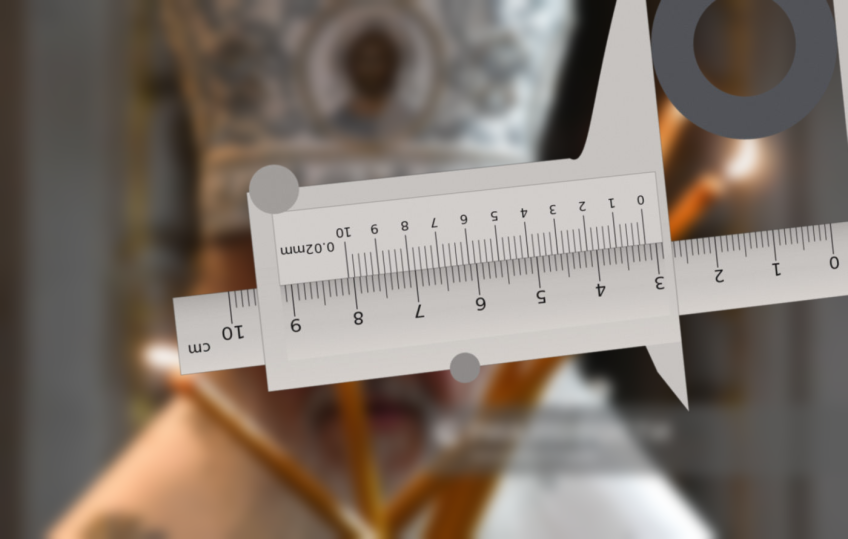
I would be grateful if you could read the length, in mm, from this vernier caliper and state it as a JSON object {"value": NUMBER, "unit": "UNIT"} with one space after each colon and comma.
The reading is {"value": 31.8, "unit": "mm"}
